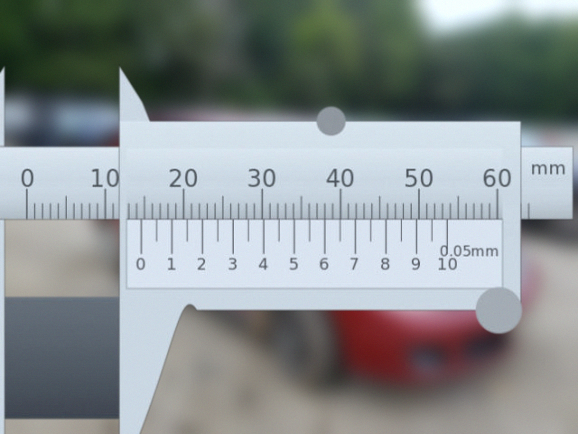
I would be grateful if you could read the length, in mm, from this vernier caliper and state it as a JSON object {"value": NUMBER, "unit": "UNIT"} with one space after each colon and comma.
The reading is {"value": 14.6, "unit": "mm"}
